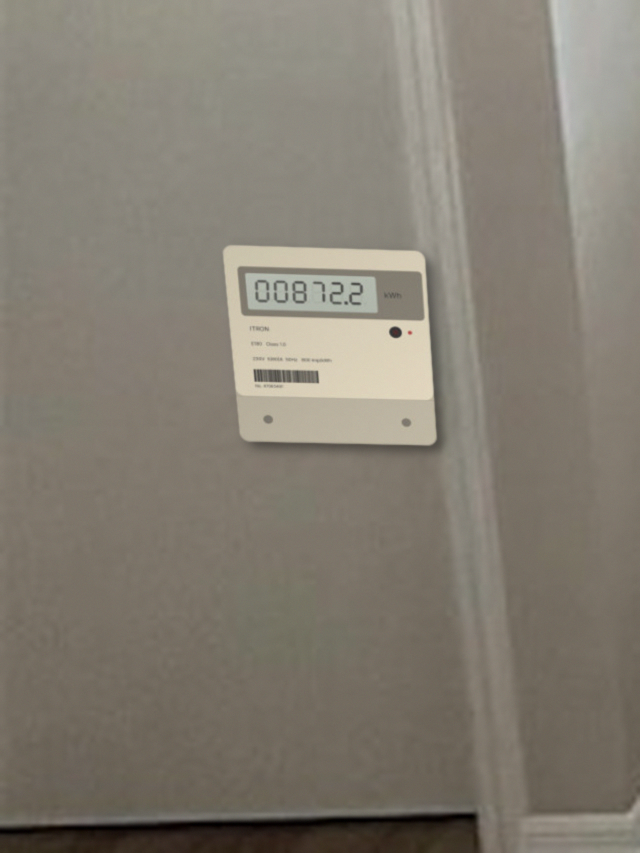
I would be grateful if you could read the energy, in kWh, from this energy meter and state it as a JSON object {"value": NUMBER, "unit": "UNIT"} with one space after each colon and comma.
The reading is {"value": 872.2, "unit": "kWh"}
